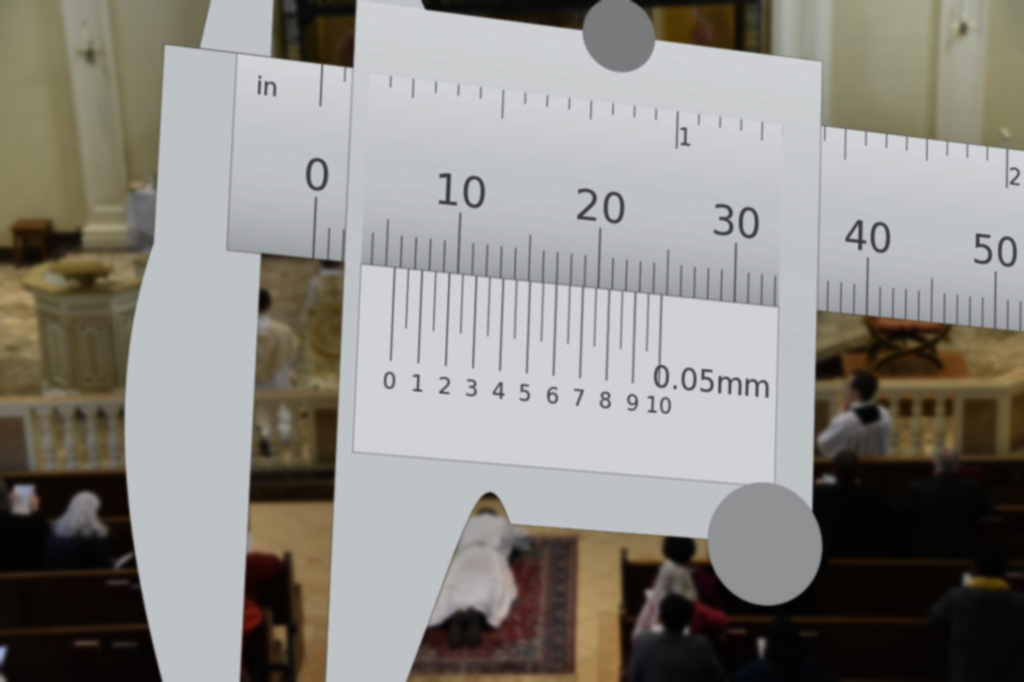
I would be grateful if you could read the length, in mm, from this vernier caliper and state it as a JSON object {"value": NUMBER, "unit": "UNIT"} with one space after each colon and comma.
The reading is {"value": 5.6, "unit": "mm"}
